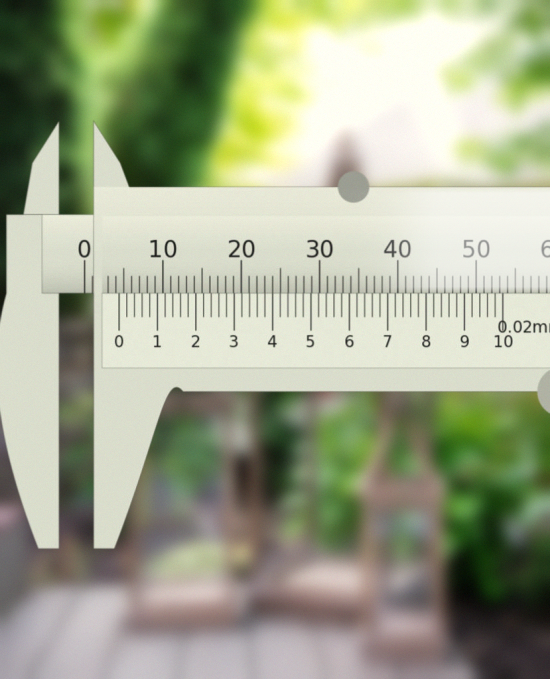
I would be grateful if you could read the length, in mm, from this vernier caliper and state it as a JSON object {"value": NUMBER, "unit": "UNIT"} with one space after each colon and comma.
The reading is {"value": 4.4, "unit": "mm"}
